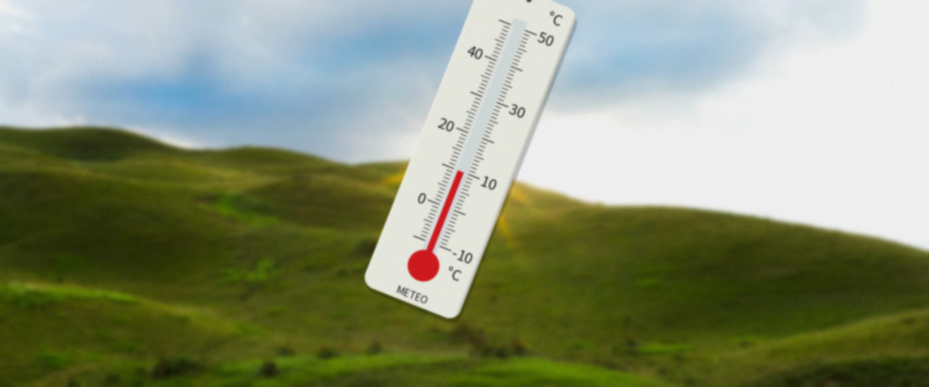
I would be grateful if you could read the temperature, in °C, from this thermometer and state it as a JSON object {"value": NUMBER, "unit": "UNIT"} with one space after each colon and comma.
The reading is {"value": 10, "unit": "°C"}
